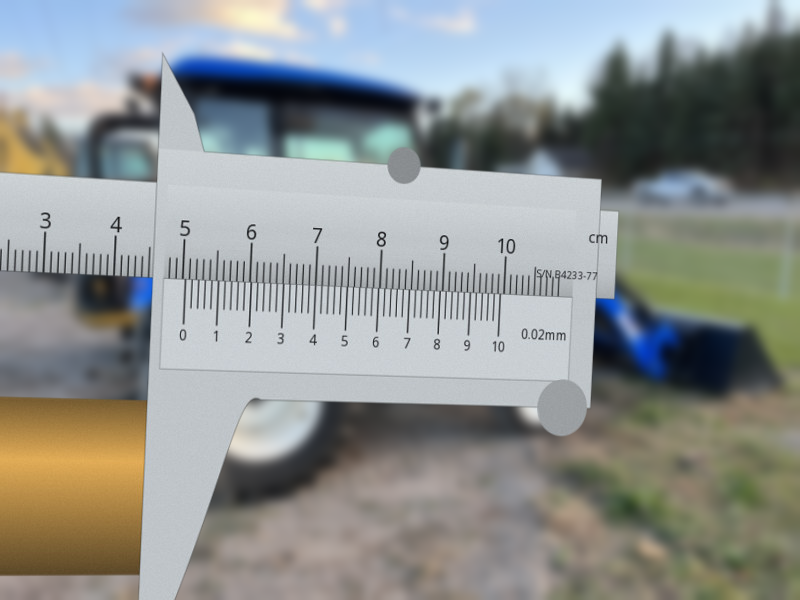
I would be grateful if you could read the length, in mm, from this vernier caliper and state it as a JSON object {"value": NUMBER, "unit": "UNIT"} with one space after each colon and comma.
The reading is {"value": 50.4, "unit": "mm"}
